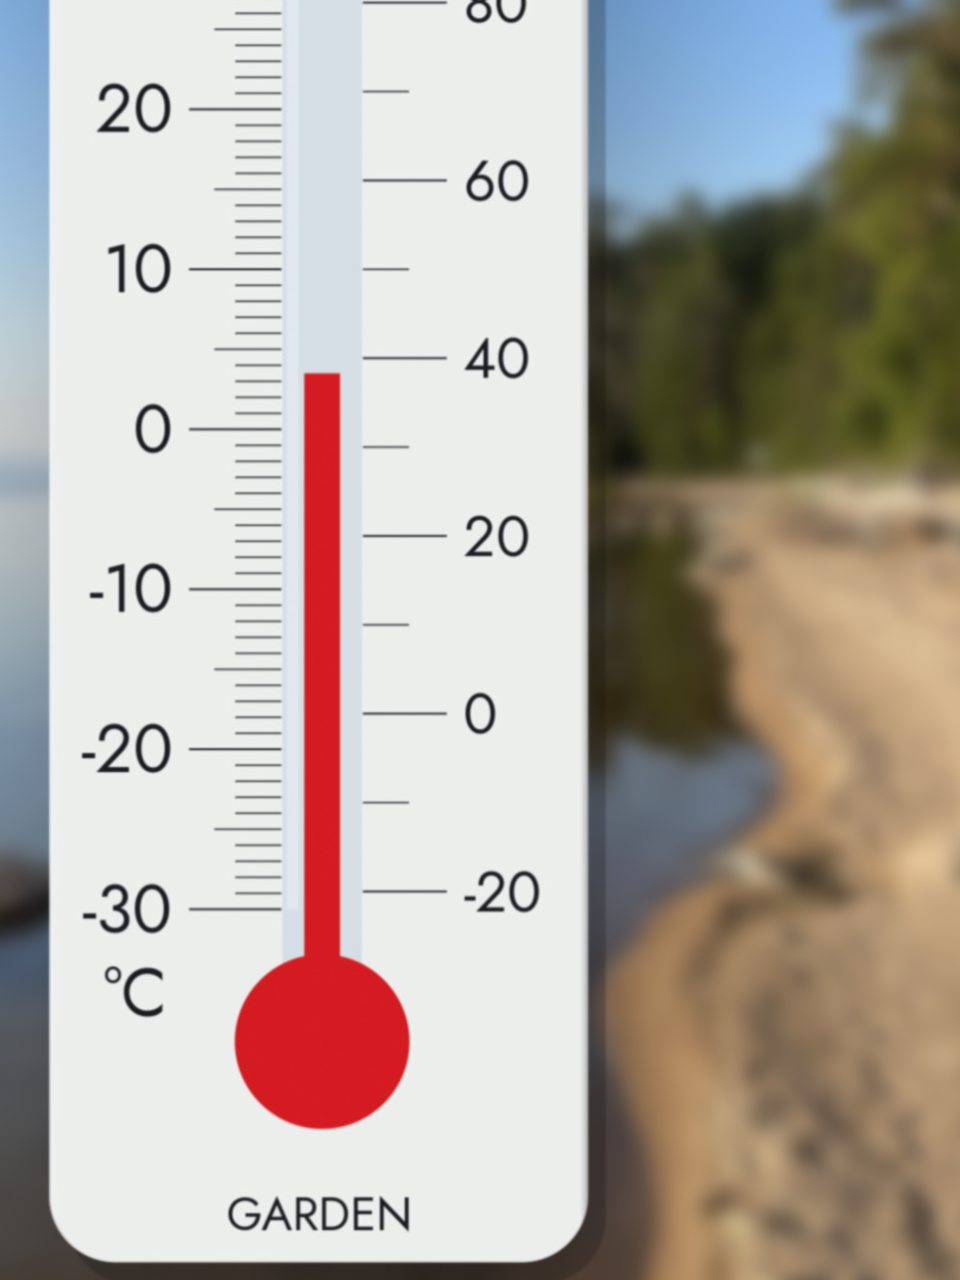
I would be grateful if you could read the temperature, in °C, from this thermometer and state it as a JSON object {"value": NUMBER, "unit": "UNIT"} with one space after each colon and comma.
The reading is {"value": 3.5, "unit": "°C"}
